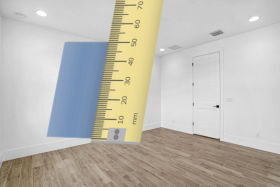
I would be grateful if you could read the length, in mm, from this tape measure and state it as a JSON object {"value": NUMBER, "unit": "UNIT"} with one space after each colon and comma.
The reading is {"value": 50, "unit": "mm"}
